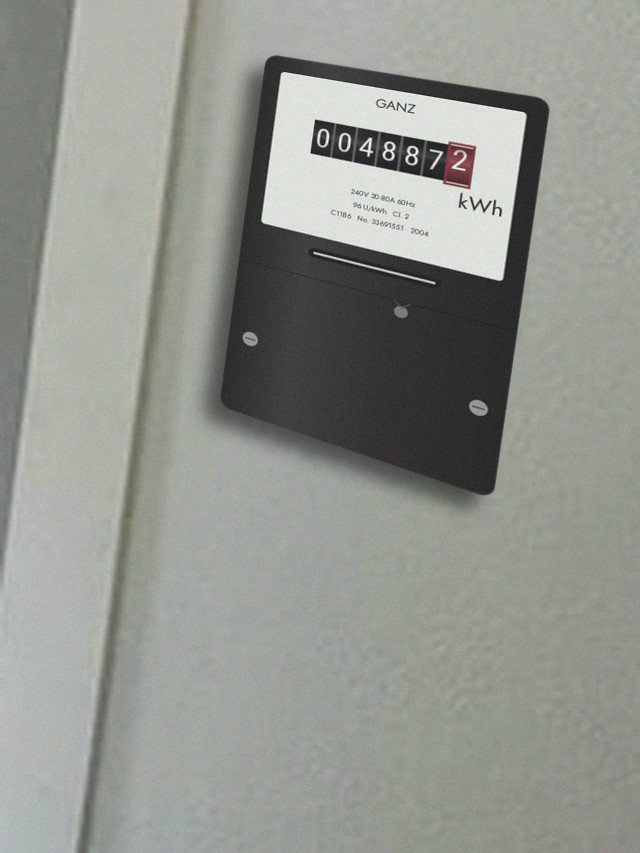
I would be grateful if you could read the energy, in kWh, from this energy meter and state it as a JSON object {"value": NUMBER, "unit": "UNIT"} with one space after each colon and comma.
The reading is {"value": 4887.2, "unit": "kWh"}
